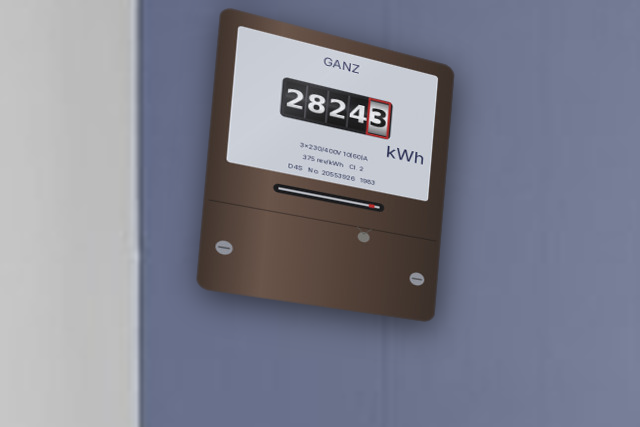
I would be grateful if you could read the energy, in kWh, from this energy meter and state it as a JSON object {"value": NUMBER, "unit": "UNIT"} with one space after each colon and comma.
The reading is {"value": 2824.3, "unit": "kWh"}
